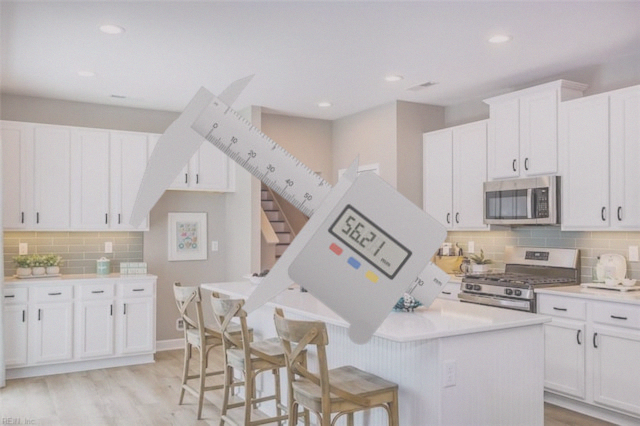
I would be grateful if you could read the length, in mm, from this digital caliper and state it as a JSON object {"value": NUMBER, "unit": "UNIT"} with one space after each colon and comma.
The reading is {"value": 56.21, "unit": "mm"}
